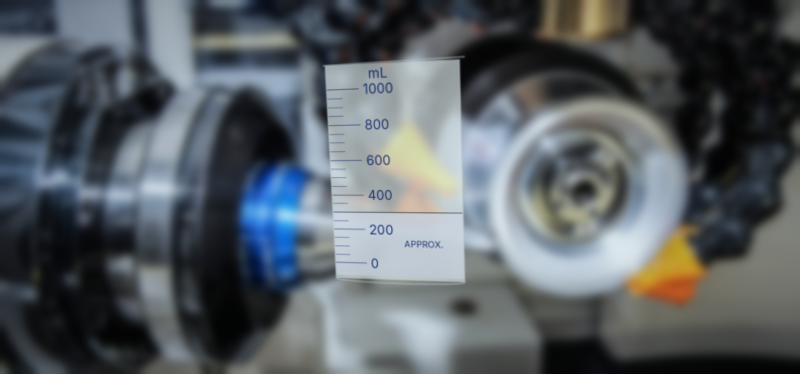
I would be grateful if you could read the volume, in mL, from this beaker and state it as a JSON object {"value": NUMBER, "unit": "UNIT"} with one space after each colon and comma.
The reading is {"value": 300, "unit": "mL"}
